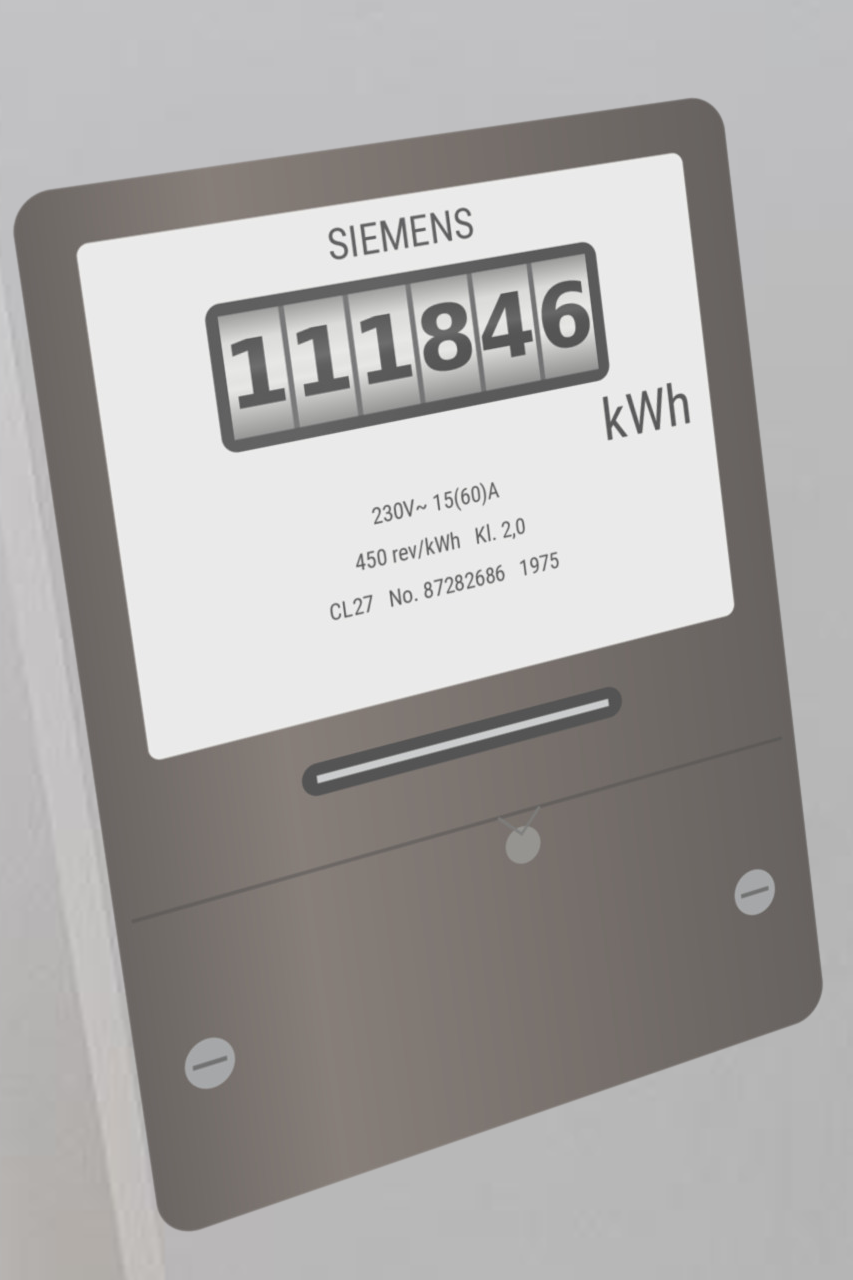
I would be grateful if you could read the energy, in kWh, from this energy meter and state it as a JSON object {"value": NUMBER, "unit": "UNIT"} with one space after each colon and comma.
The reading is {"value": 111846, "unit": "kWh"}
